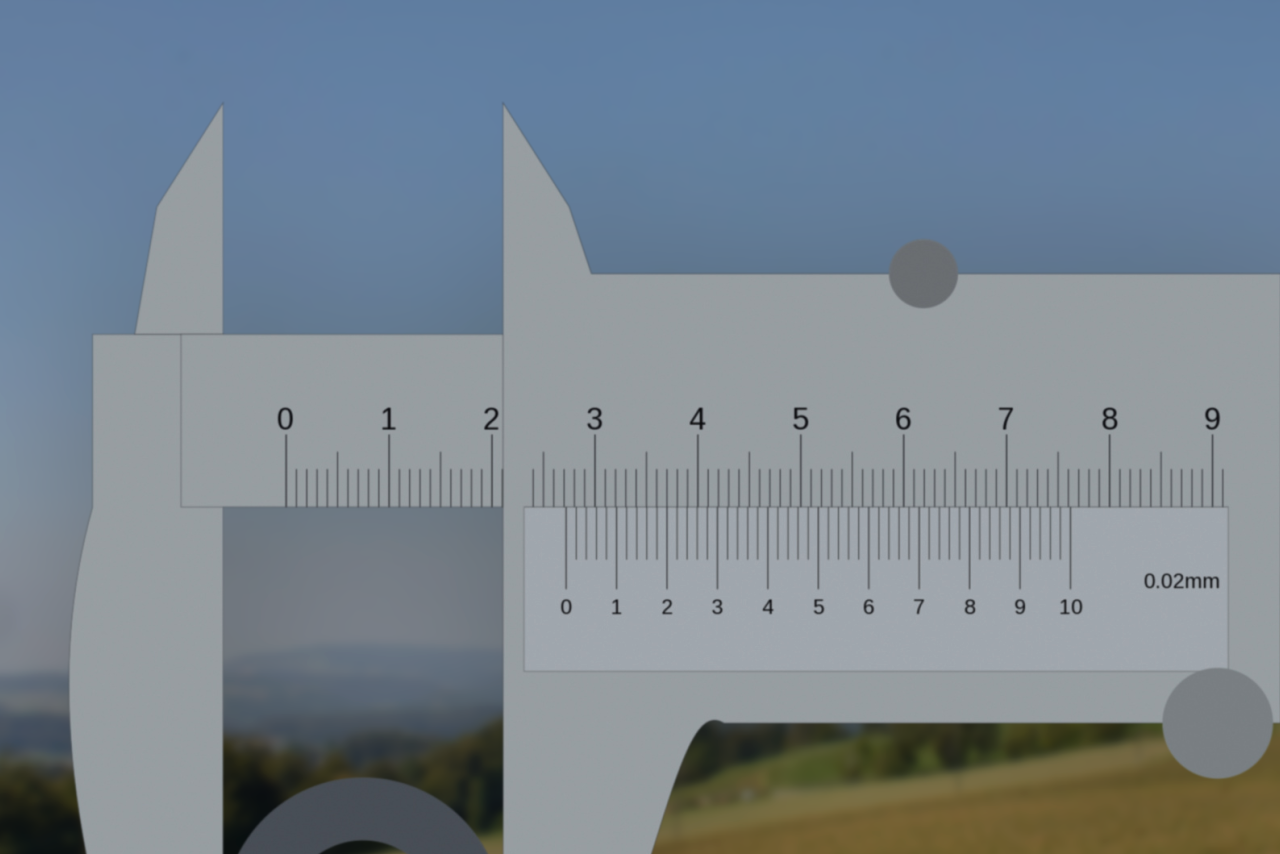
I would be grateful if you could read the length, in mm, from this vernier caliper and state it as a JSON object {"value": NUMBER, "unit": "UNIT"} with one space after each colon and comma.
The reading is {"value": 27.2, "unit": "mm"}
